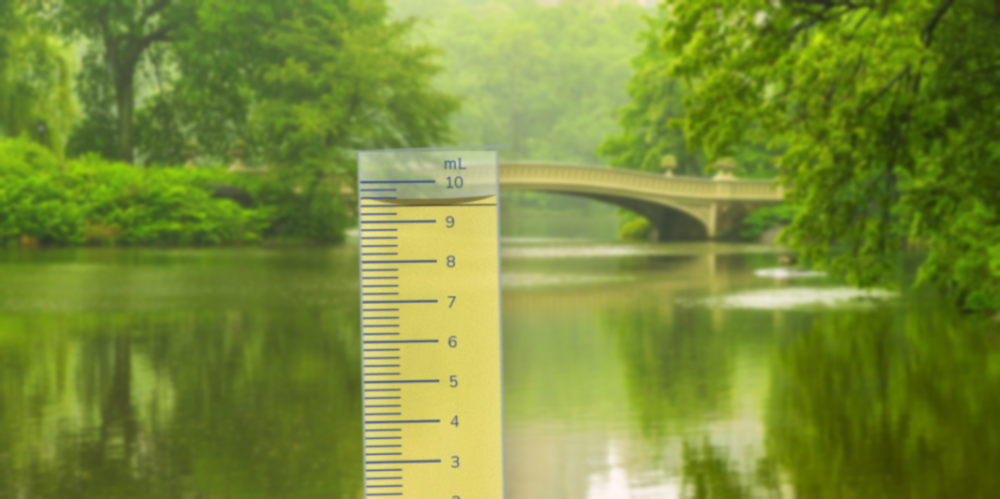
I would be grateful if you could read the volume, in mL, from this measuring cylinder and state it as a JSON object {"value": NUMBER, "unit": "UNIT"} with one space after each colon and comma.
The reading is {"value": 9.4, "unit": "mL"}
